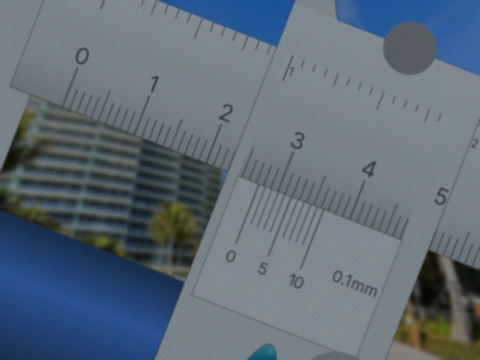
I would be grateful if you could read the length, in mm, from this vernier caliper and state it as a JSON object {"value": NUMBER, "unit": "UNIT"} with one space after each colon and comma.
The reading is {"value": 27.4, "unit": "mm"}
